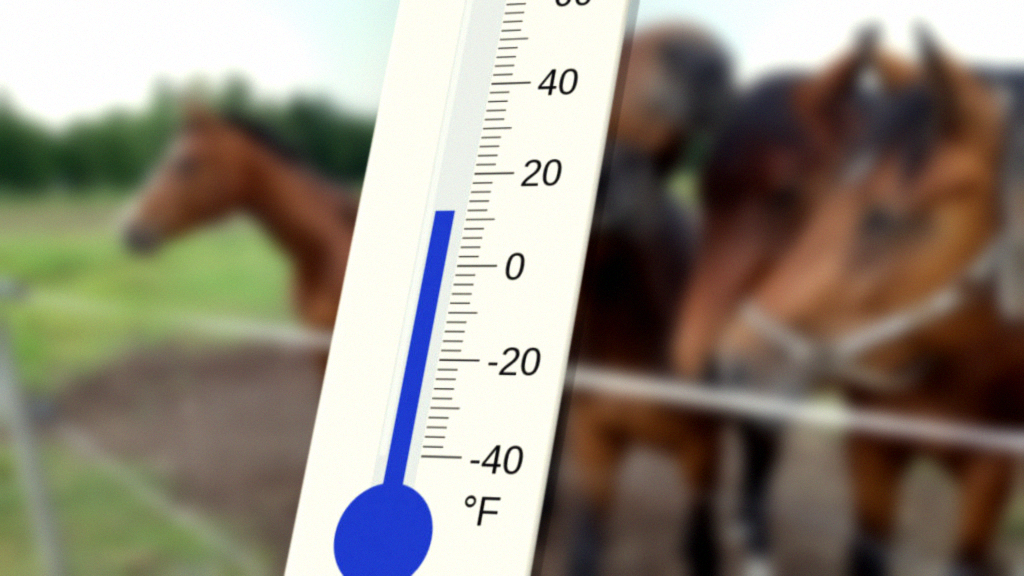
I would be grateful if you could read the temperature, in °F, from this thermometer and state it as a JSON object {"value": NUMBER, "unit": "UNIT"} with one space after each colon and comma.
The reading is {"value": 12, "unit": "°F"}
